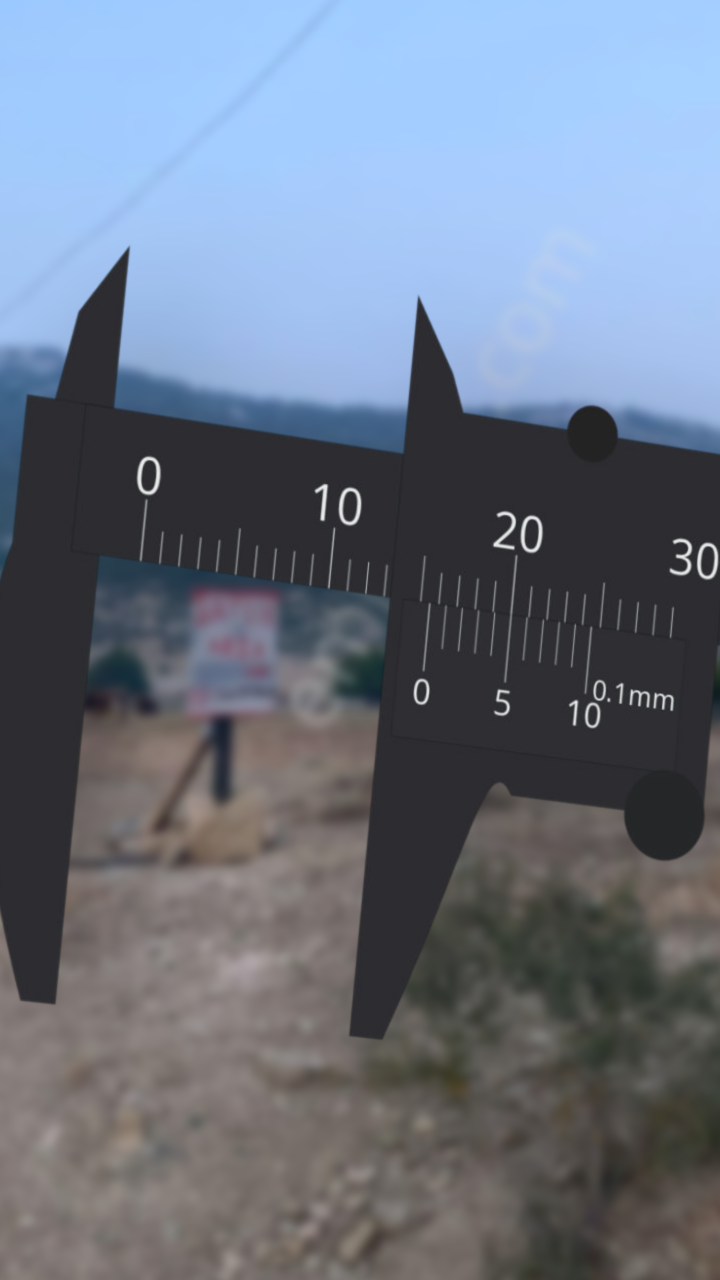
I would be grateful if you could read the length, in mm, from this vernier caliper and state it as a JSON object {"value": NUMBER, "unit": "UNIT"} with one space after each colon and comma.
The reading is {"value": 15.5, "unit": "mm"}
